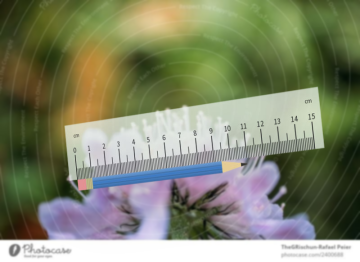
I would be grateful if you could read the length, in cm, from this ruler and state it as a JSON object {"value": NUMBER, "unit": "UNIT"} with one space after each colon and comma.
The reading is {"value": 11, "unit": "cm"}
